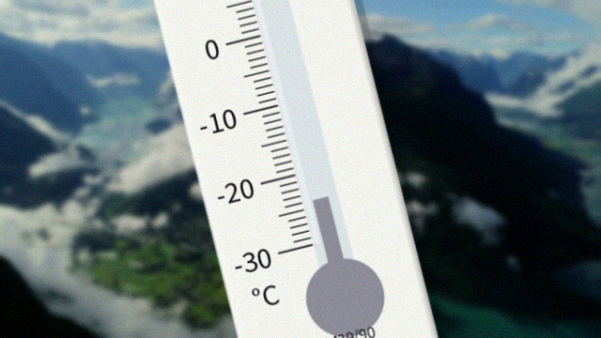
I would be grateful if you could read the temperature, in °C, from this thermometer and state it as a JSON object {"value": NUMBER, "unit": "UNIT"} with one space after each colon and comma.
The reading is {"value": -24, "unit": "°C"}
